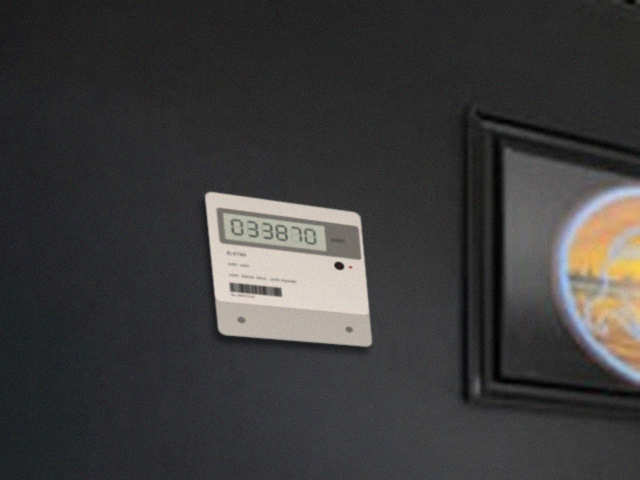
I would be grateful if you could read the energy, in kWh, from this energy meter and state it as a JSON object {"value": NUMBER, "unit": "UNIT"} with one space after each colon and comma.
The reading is {"value": 33870, "unit": "kWh"}
